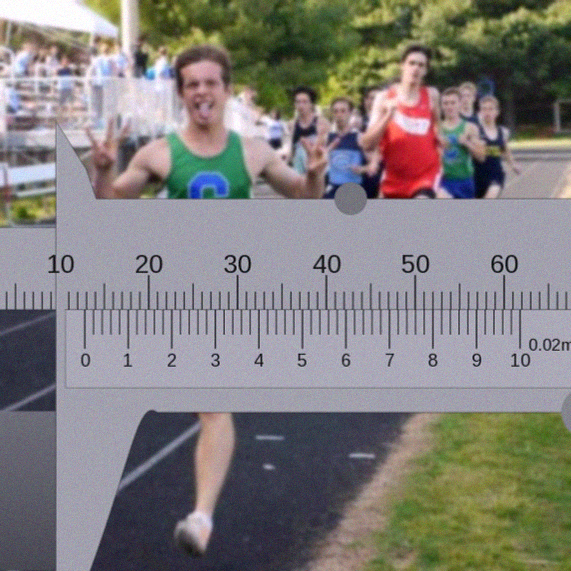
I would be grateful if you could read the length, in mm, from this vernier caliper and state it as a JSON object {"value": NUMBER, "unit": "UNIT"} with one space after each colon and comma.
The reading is {"value": 12.8, "unit": "mm"}
